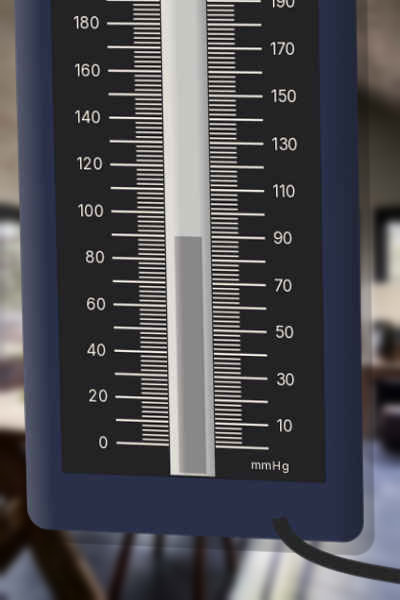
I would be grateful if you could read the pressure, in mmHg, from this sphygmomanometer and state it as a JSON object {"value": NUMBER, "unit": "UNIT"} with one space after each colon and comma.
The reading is {"value": 90, "unit": "mmHg"}
